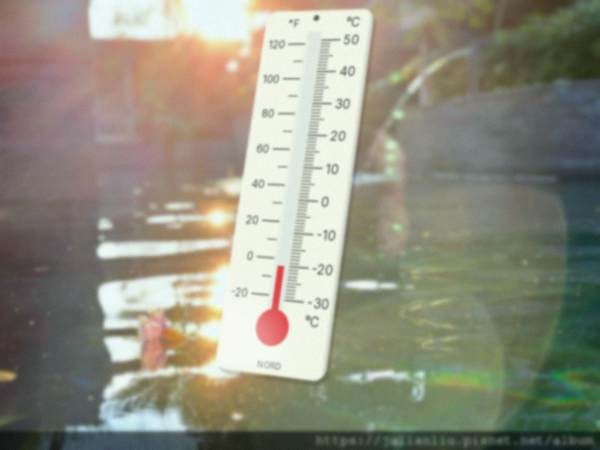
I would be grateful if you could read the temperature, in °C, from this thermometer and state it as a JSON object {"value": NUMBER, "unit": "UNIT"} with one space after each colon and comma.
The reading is {"value": -20, "unit": "°C"}
